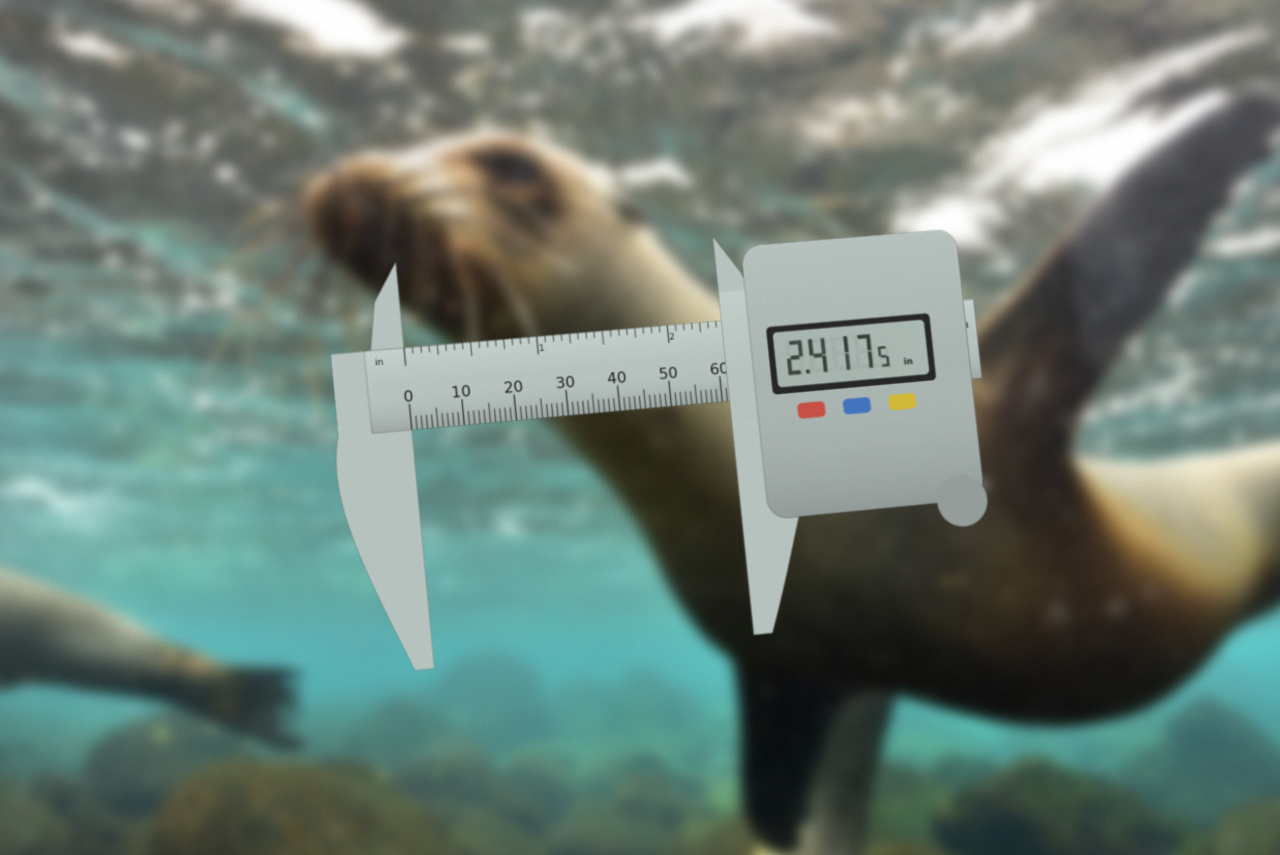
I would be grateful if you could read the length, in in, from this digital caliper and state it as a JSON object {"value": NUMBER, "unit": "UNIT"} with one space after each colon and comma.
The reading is {"value": 2.4175, "unit": "in"}
